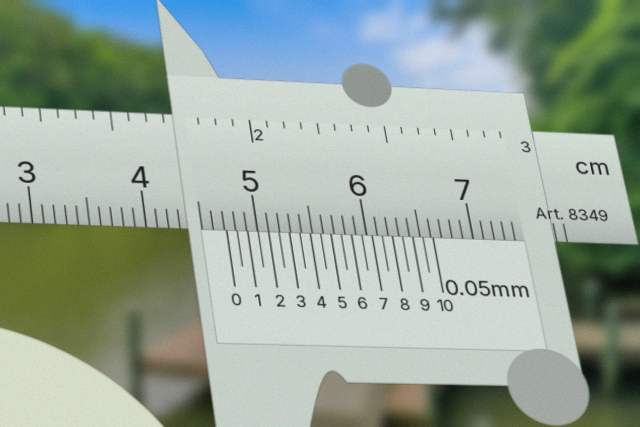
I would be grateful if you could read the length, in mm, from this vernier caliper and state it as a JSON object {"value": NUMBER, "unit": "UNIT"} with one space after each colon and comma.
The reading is {"value": 47.2, "unit": "mm"}
